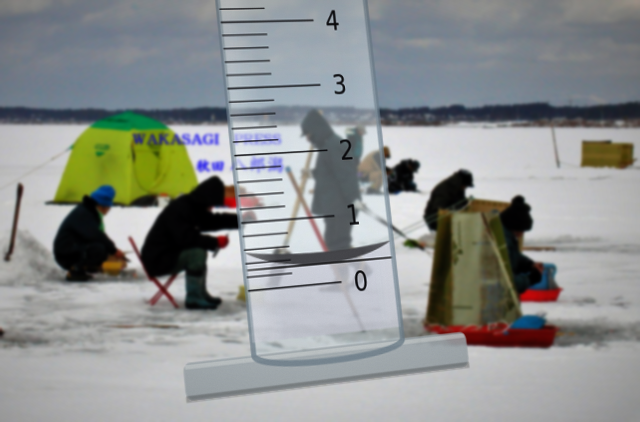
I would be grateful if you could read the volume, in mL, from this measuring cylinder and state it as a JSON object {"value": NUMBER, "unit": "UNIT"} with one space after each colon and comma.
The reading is {"value": 0.3, "unit": "mL"}
